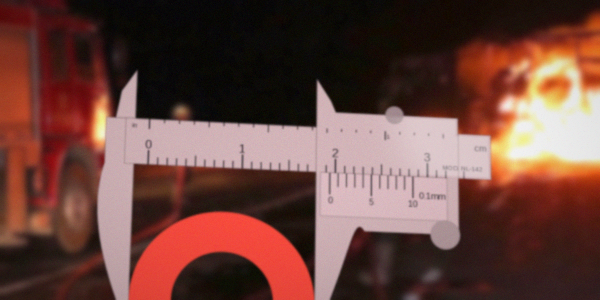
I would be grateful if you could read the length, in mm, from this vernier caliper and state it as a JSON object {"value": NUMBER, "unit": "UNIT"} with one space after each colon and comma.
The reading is {"value": 19.4, "unit": "mm"}
